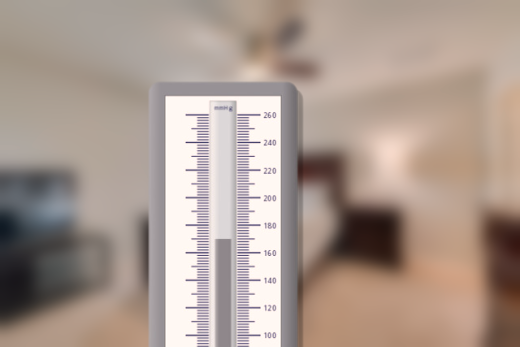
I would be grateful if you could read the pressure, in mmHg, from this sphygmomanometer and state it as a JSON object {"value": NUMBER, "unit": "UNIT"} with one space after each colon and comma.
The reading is {"value": 170, "unit": "mmHg"}
